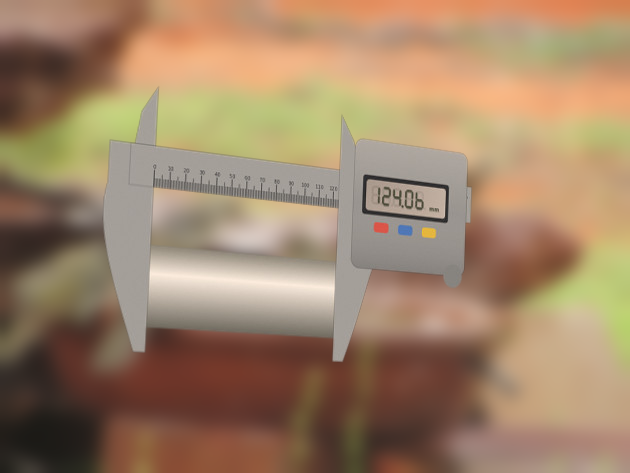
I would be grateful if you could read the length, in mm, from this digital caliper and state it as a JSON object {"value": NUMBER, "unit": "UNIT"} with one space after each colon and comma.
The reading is {"value": 124.06, "unit": "mm"}
